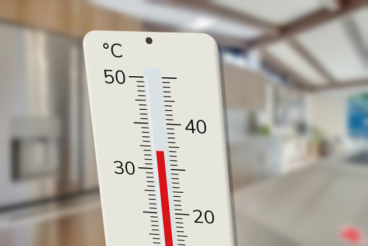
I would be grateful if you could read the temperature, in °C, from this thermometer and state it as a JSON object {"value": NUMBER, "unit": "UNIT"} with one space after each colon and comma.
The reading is {"value": 34, "unit": "°C"}
